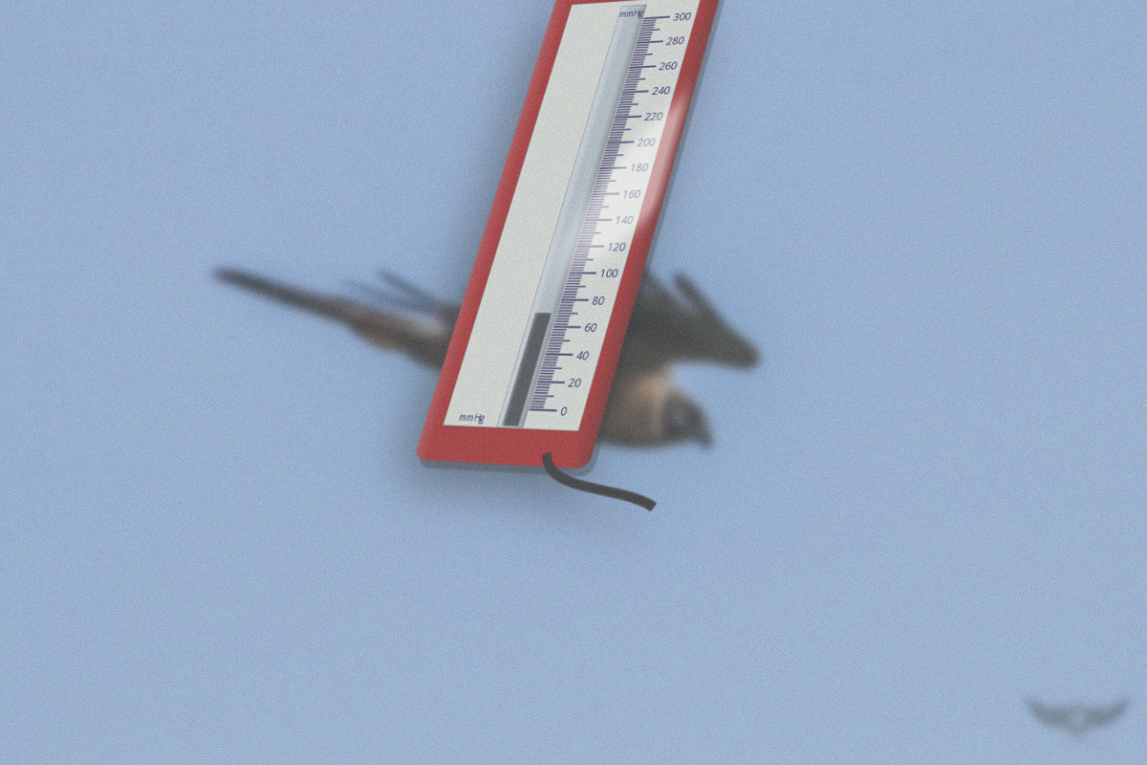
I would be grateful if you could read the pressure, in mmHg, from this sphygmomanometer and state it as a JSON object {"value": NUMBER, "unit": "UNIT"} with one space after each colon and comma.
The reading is {"value": 70, "unit": "mmHg"}
